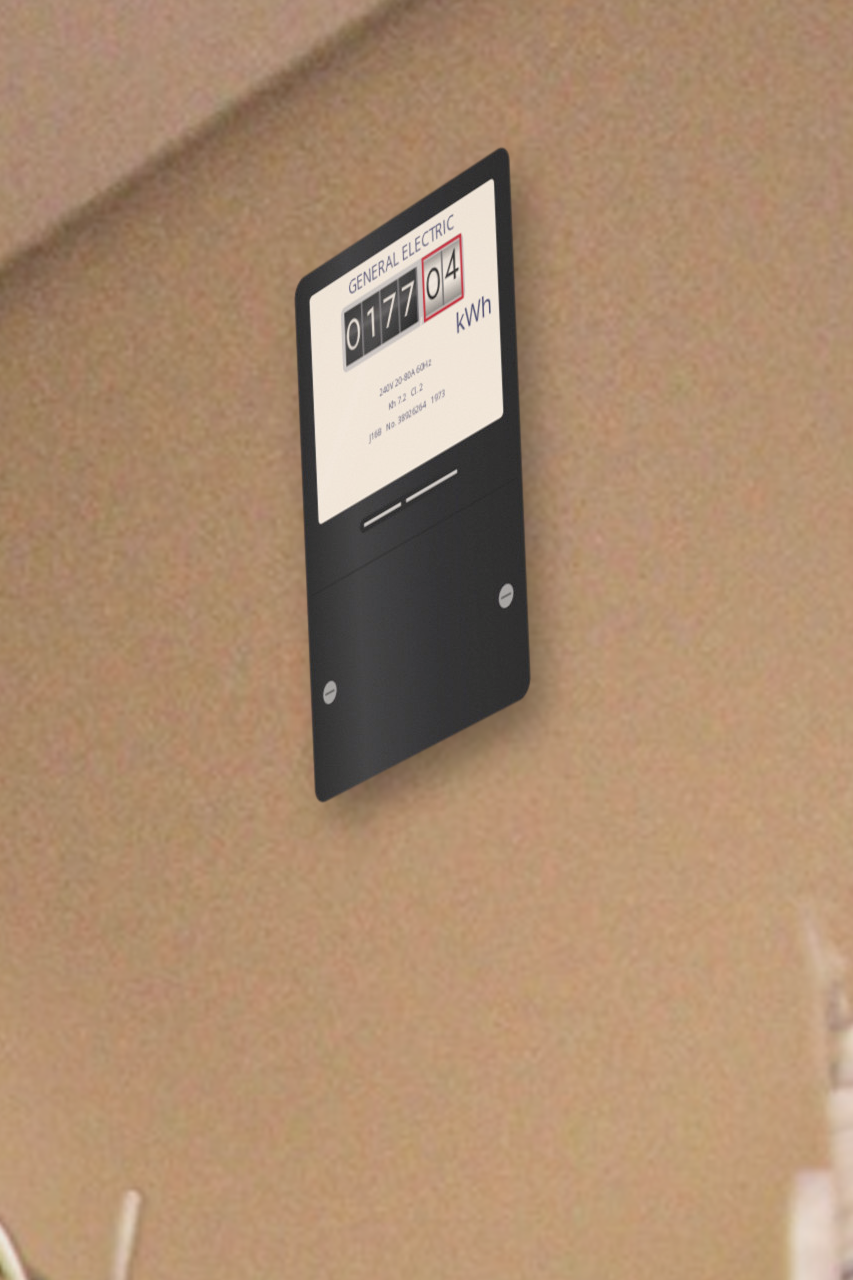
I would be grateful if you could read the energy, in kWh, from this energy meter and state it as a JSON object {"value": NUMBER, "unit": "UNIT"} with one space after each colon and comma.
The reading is {"value": 177.04, "unit": "kWh"}
